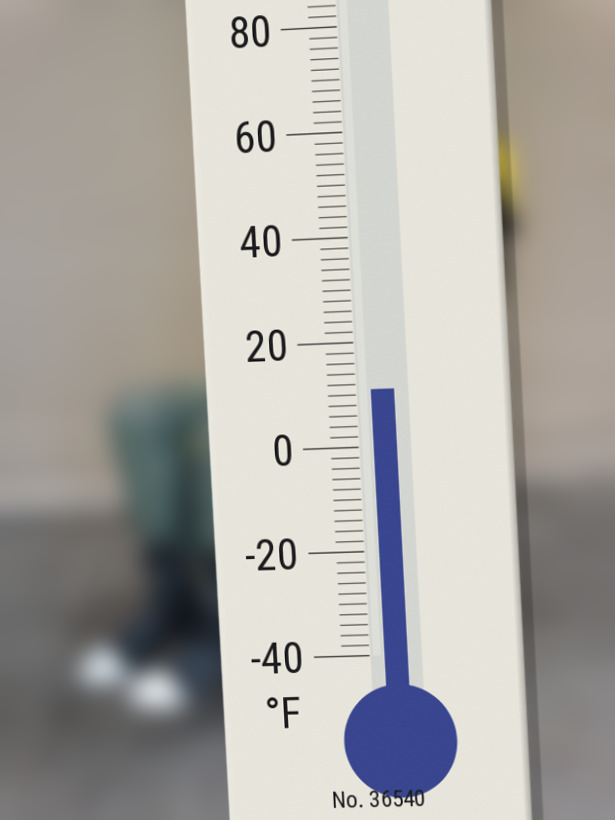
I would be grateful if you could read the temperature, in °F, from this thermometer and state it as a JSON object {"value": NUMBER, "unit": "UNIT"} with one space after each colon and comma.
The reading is {"value": 11, "unit": "°F"}
